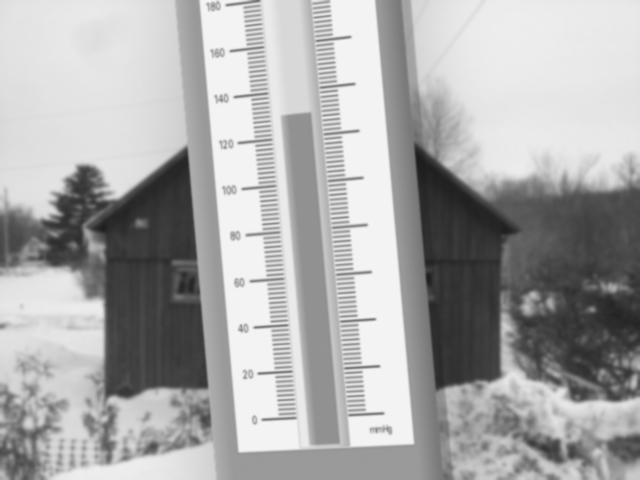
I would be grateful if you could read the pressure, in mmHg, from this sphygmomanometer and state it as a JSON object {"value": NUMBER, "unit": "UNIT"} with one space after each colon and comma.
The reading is {"value": 130, "unit": "mmHg"}
